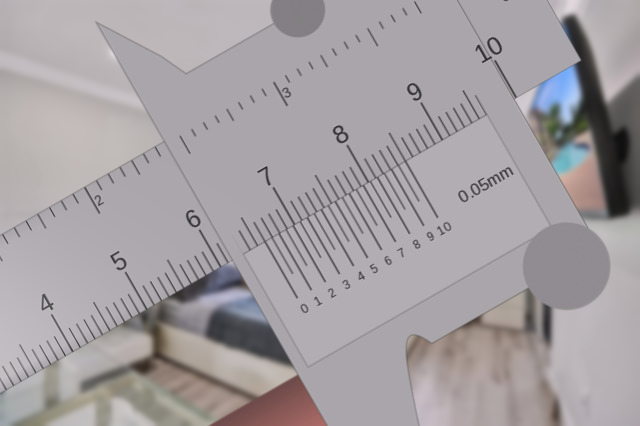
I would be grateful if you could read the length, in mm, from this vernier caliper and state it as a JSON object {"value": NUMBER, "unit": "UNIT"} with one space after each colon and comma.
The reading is {"value": 66.0, "unit": "mm"}
